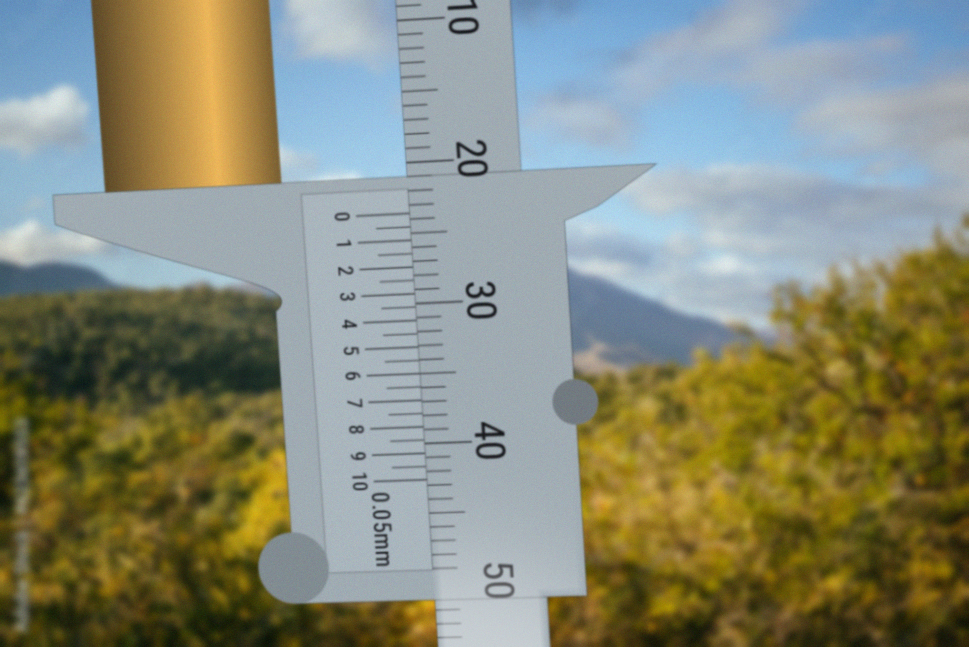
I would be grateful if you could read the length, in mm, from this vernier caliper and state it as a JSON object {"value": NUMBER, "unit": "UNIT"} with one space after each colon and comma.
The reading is {"value": 23.6, "unit": "mm"}
